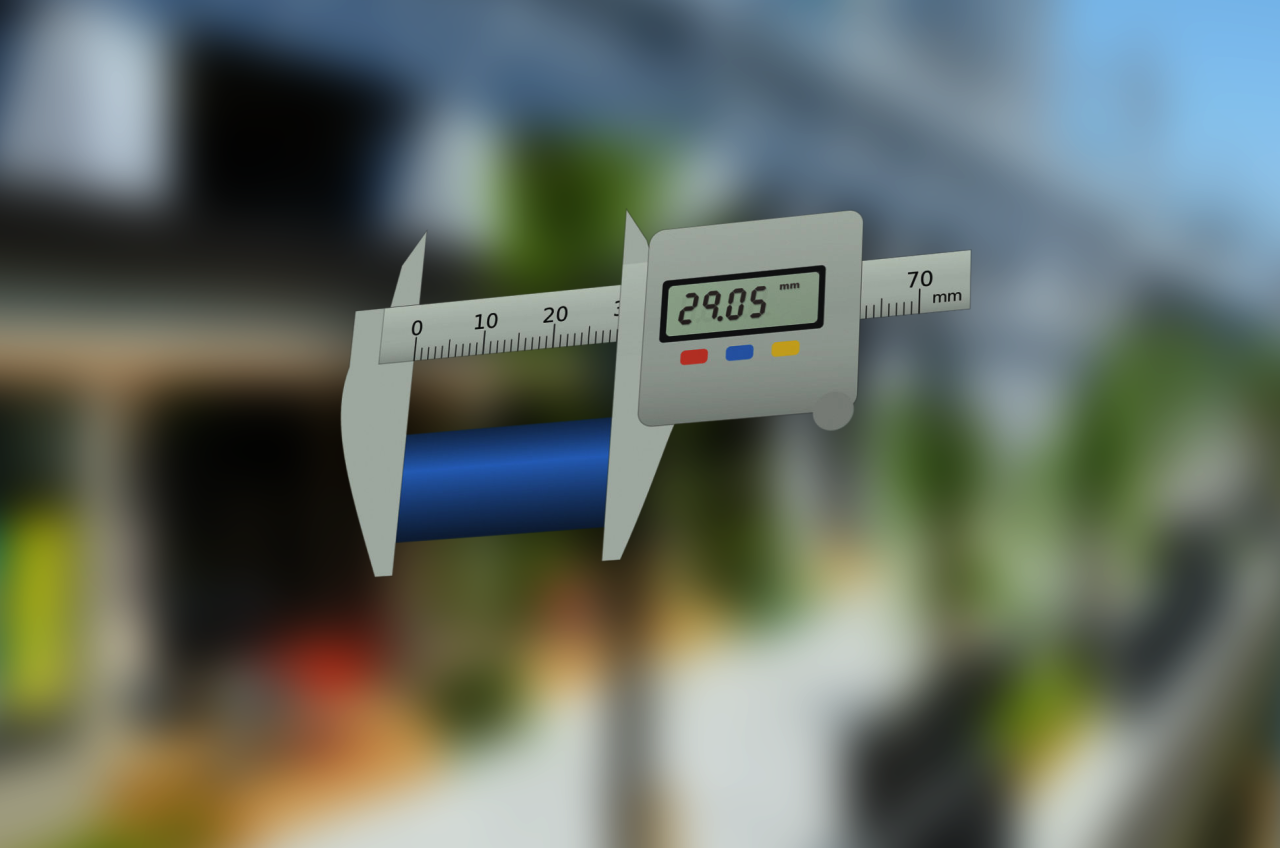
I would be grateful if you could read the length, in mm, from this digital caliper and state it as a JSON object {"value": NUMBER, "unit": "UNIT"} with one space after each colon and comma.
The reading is {"value": 29.05, "unit": "mm"}
